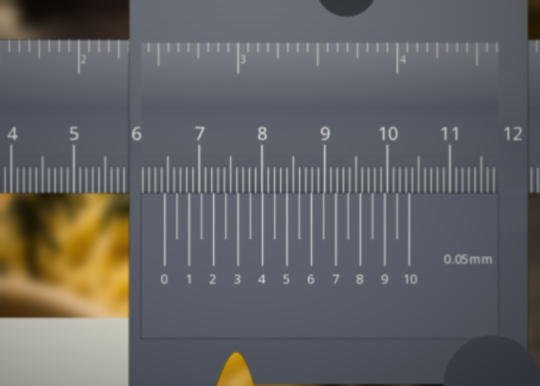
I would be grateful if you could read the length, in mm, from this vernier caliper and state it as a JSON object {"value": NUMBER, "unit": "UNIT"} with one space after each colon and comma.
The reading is {"value": 64.5, "unit": "mm"}
